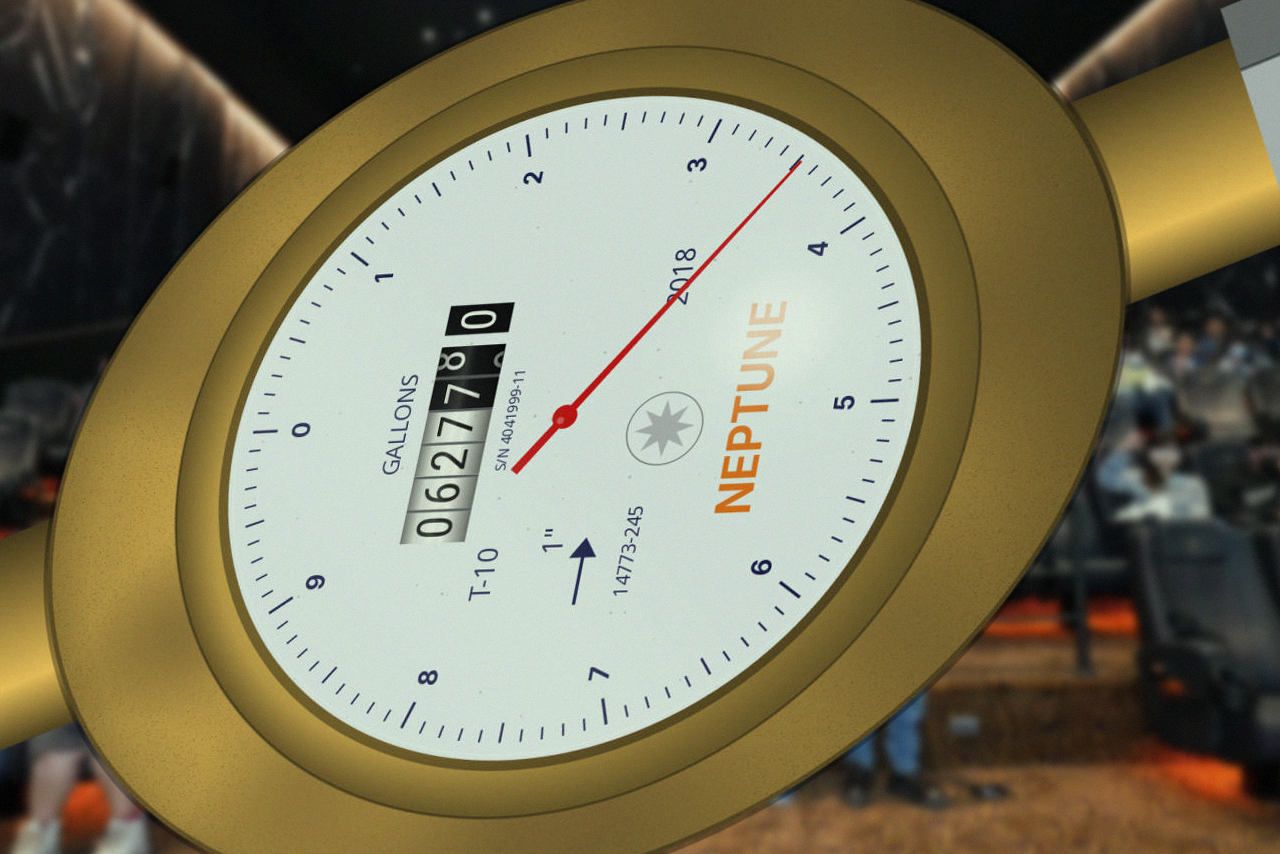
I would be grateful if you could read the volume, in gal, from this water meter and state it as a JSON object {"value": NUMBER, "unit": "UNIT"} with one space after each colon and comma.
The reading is {"value": 627783.5, "unit": "gal"}
